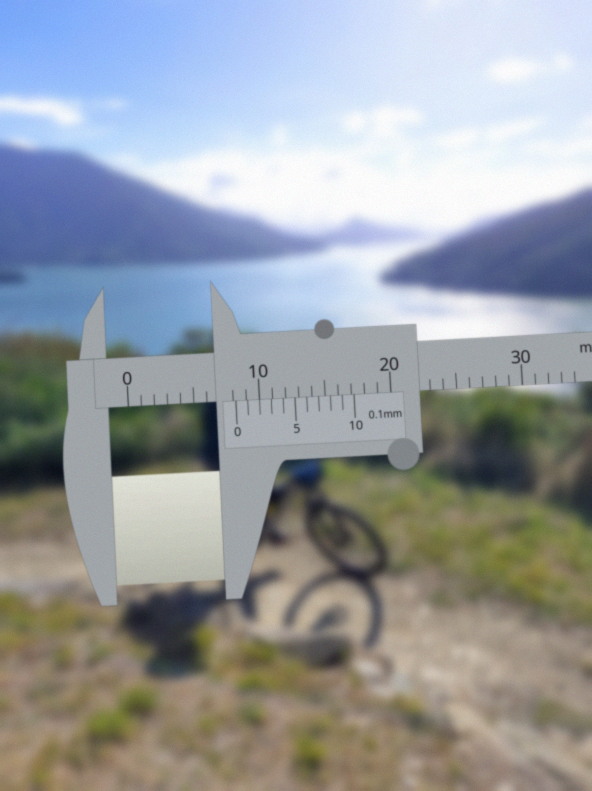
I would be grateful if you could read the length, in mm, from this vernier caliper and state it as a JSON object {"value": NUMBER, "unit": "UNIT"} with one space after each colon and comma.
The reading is {"value": 8.2, "unit": "mm"}
